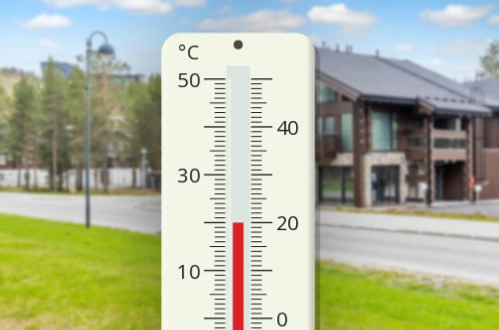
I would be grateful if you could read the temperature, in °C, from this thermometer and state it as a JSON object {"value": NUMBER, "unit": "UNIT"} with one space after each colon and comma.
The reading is {"value": 20, "unit": "°C"}
